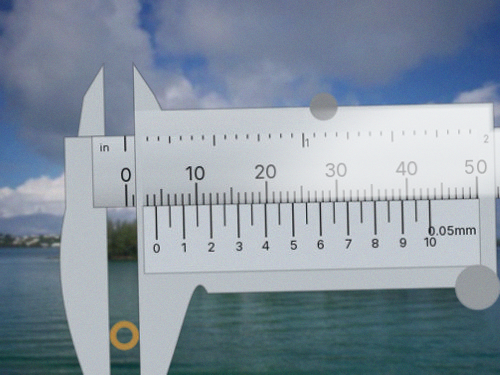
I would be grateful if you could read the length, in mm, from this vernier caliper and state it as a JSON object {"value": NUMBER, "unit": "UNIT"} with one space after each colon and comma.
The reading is {"value": 4.2, "unit": "mm"}
